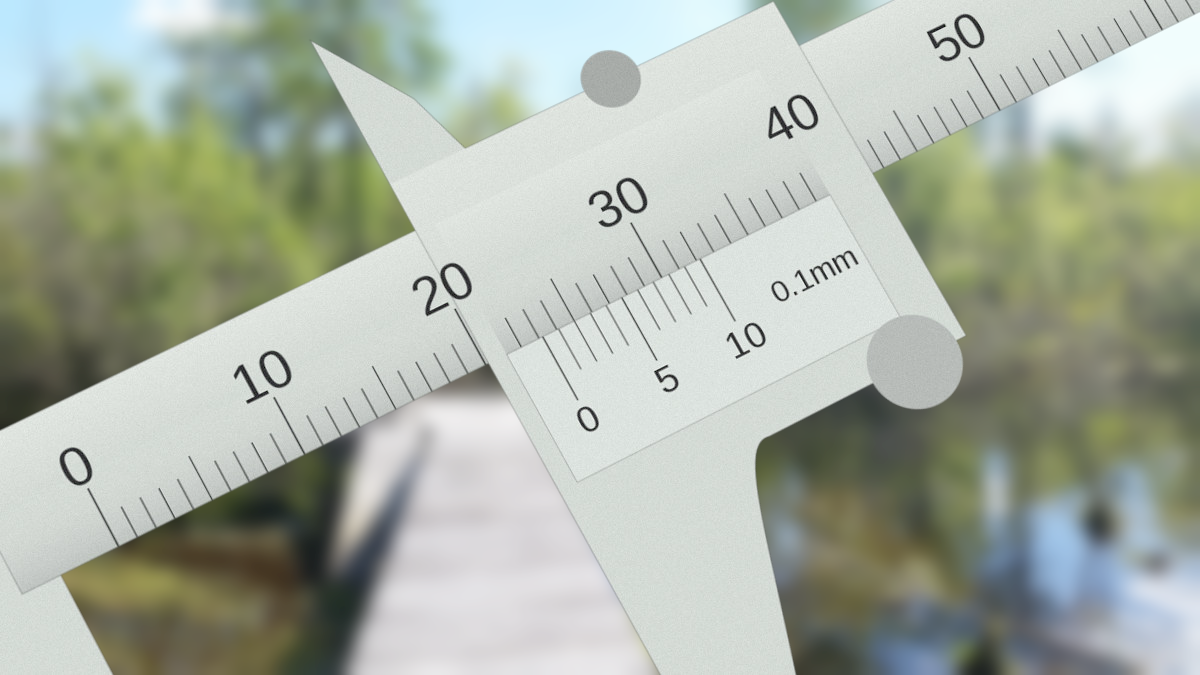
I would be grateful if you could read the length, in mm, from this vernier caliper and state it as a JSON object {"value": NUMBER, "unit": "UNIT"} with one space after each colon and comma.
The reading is {"value": 23.2, "unit": "mm"}
